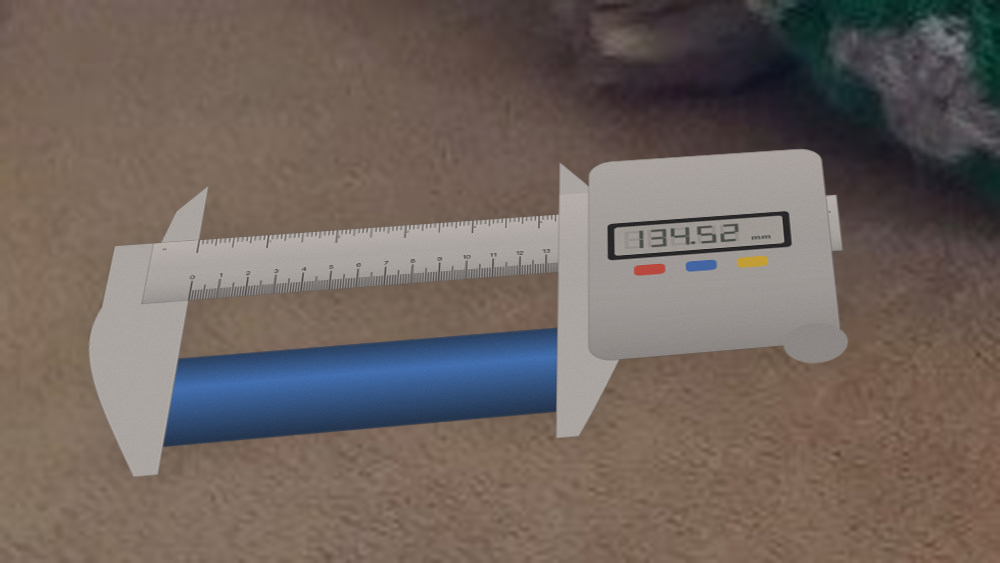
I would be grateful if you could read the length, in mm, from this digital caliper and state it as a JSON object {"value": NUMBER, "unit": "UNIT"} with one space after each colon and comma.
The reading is {"value": 134.52, "unit": "mm"}
